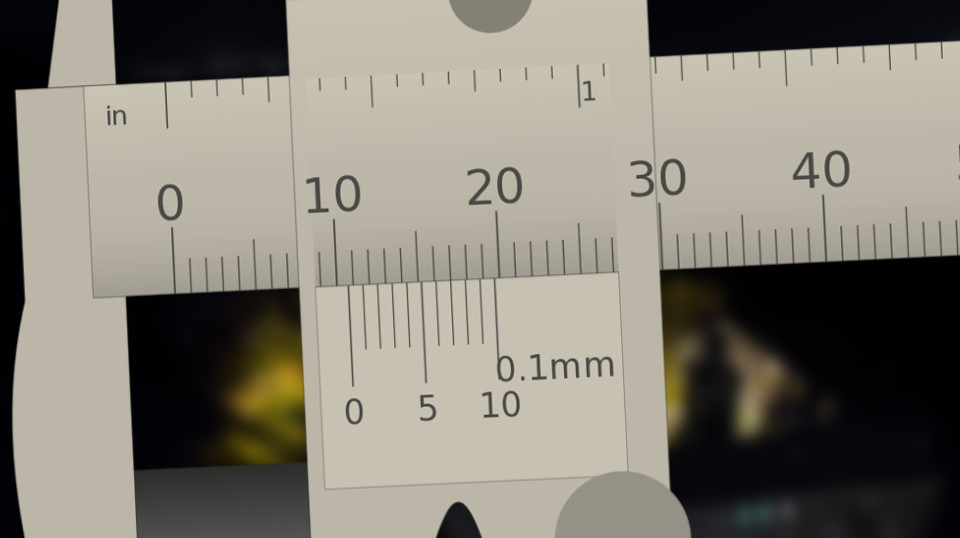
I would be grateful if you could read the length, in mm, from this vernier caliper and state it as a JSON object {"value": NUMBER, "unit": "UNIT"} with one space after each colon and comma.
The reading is {"value": 10.7, "unit": "mm"}
